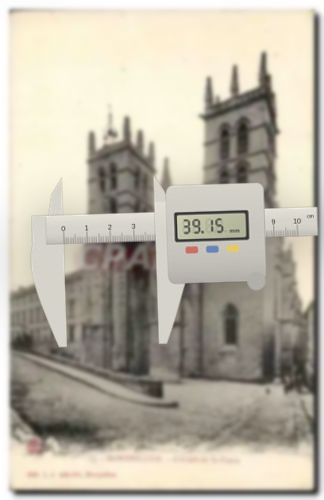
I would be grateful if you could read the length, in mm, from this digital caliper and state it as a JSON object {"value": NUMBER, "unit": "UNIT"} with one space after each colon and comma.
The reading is {"value": 39.15, "unit": "mm"}
